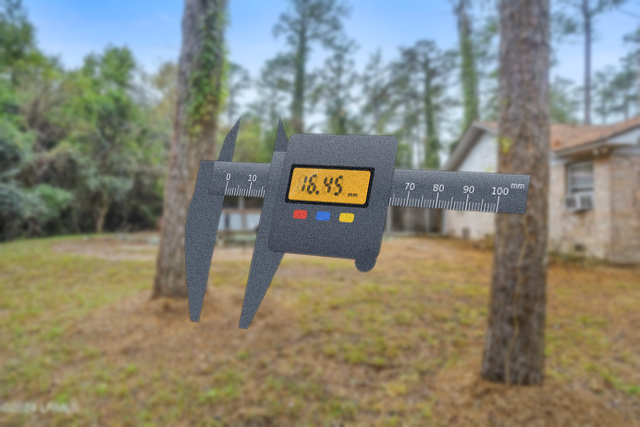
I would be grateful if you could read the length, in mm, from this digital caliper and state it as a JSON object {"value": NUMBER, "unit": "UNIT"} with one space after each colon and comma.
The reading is {"value": 16.45, "unit": "mm"}
